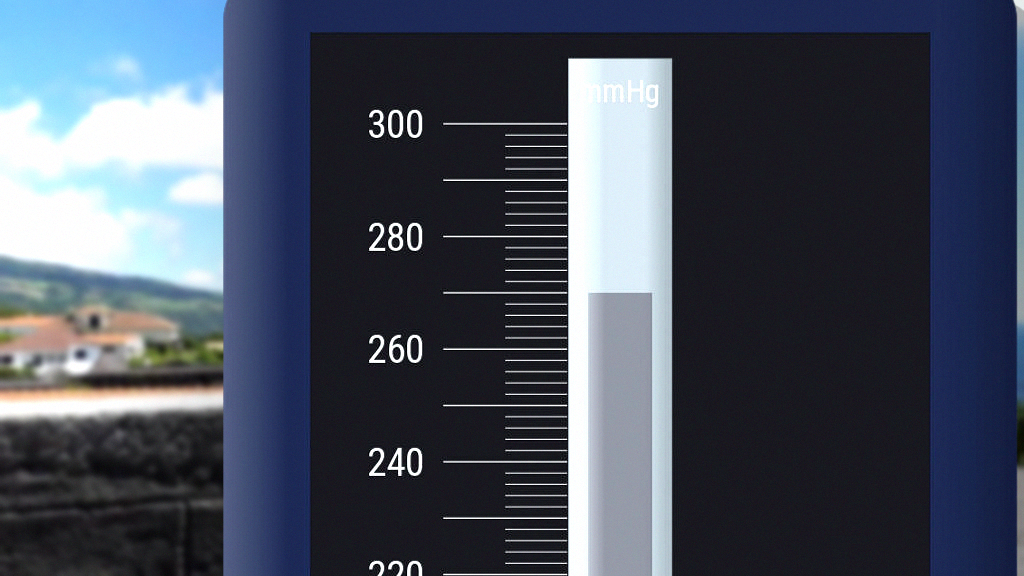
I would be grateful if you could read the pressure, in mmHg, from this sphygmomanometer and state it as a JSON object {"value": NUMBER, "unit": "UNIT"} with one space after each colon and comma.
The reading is {"value": 270, "unit": "mmHg"}
